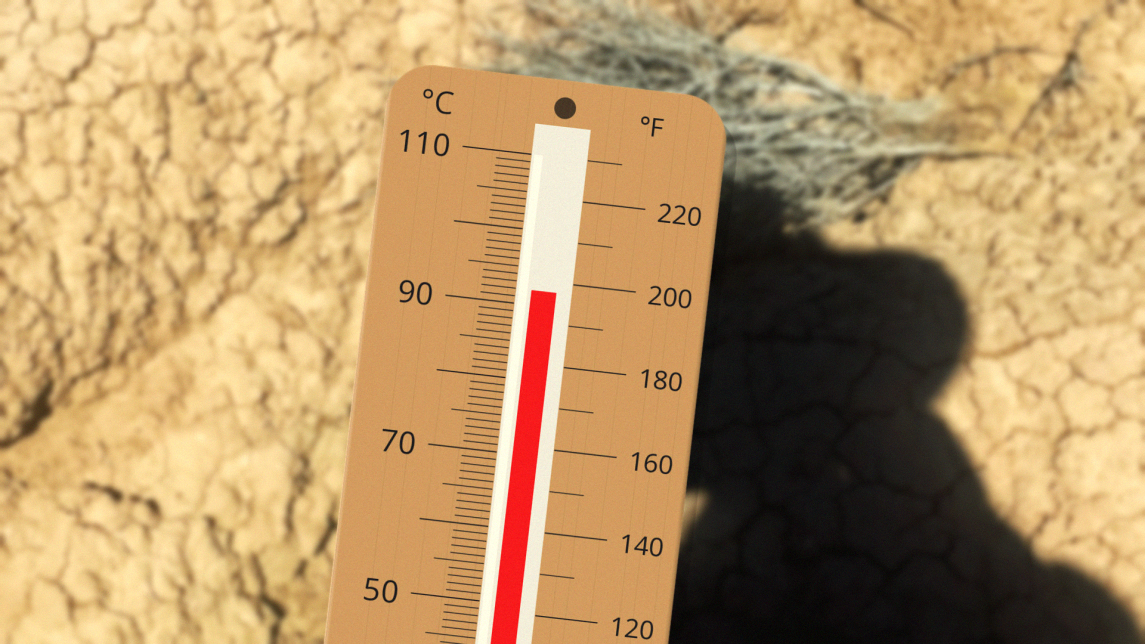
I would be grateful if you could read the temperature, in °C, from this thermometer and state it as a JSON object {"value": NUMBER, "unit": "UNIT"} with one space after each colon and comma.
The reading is {"value": 92, "unit": "°C"}
